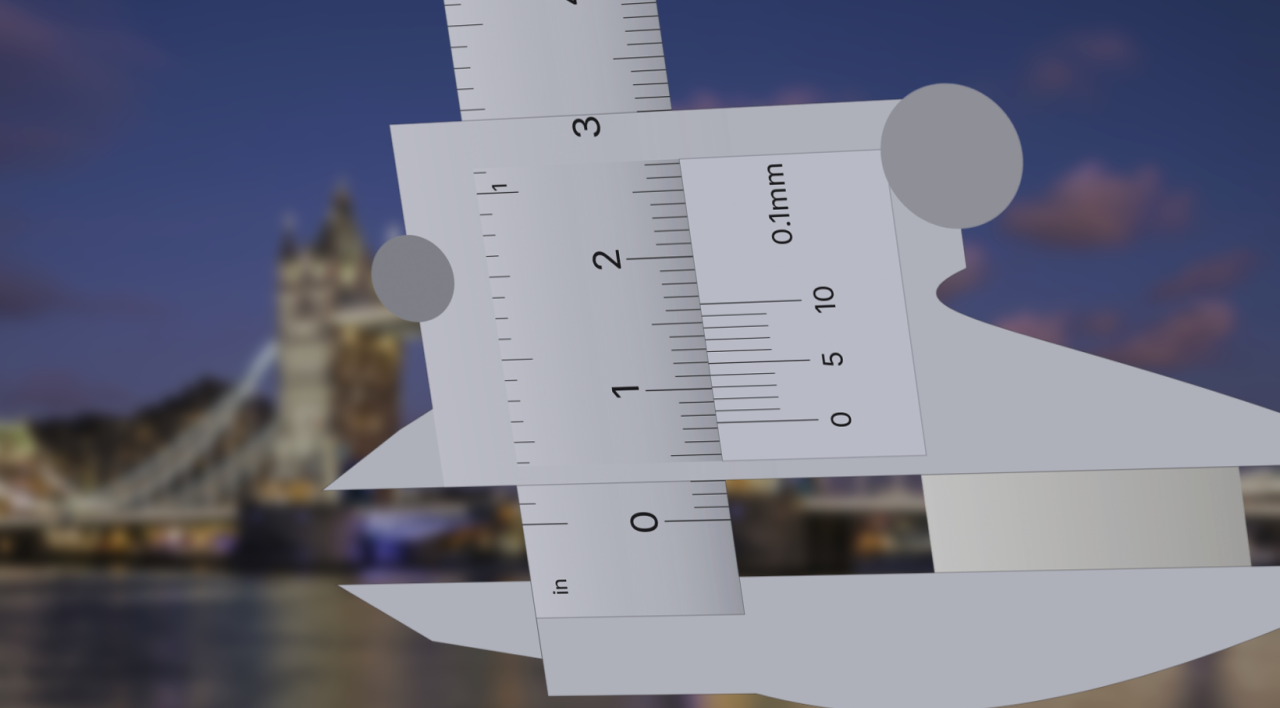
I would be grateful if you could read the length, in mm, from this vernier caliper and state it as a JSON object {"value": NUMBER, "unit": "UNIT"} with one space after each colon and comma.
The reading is {"value": 7.4, "unit": "mm"}
